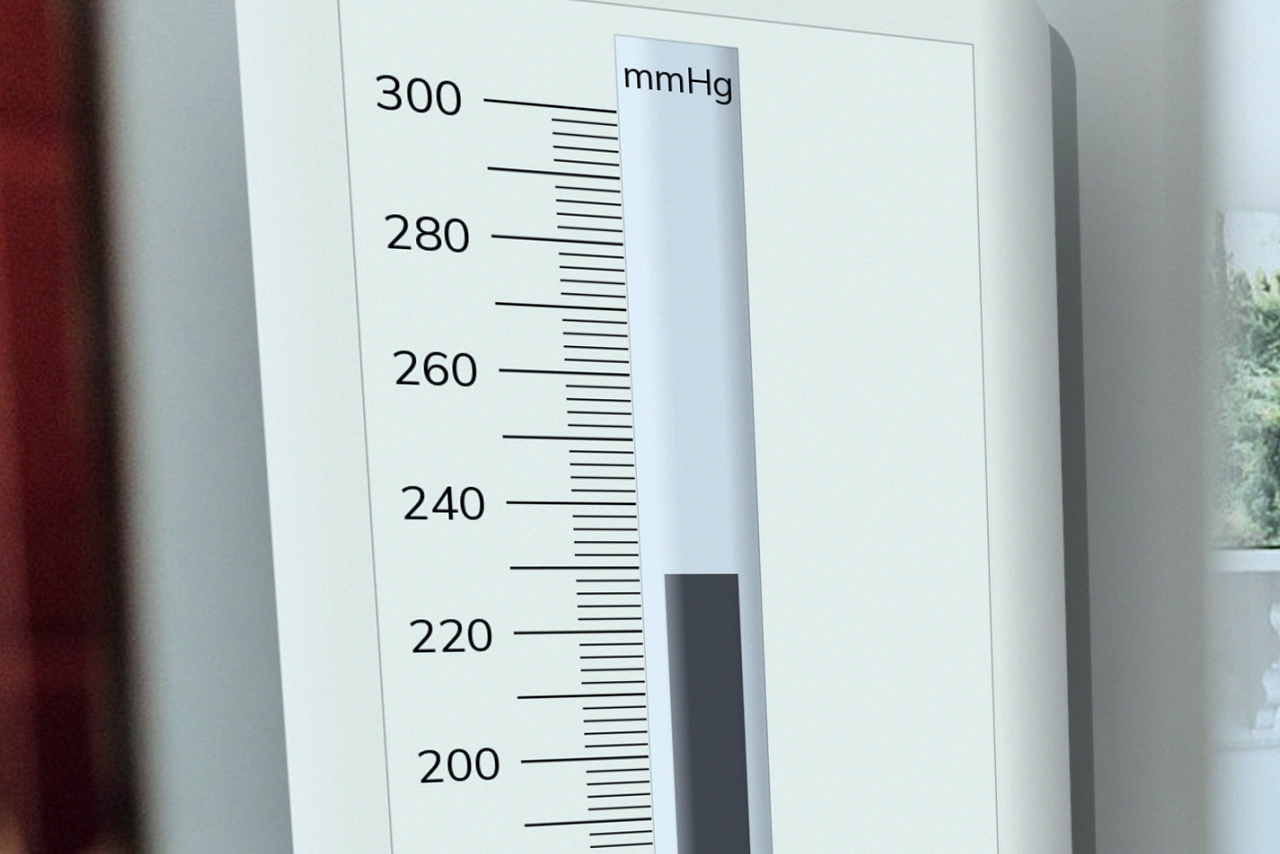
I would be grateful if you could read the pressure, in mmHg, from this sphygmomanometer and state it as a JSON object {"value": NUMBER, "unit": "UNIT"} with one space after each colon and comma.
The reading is {"value": 229, "unit": "mmHg"}
